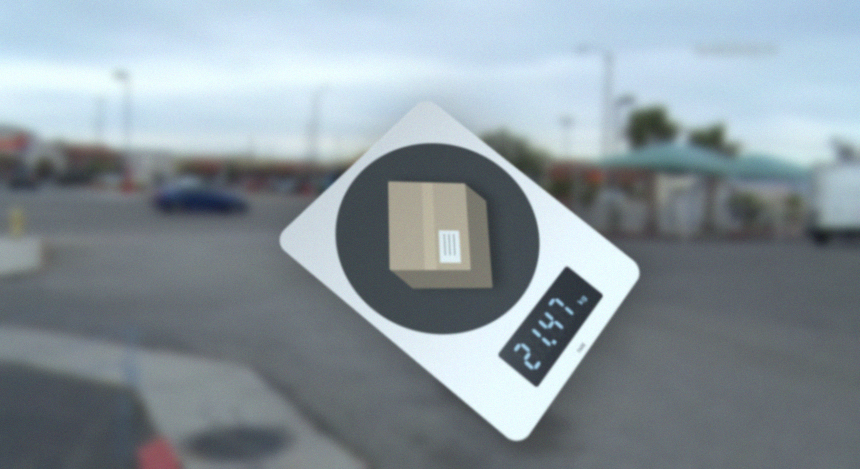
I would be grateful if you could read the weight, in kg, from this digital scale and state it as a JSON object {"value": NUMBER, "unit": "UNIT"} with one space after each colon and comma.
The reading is {"value": 21.47, "unit": "kg"}
